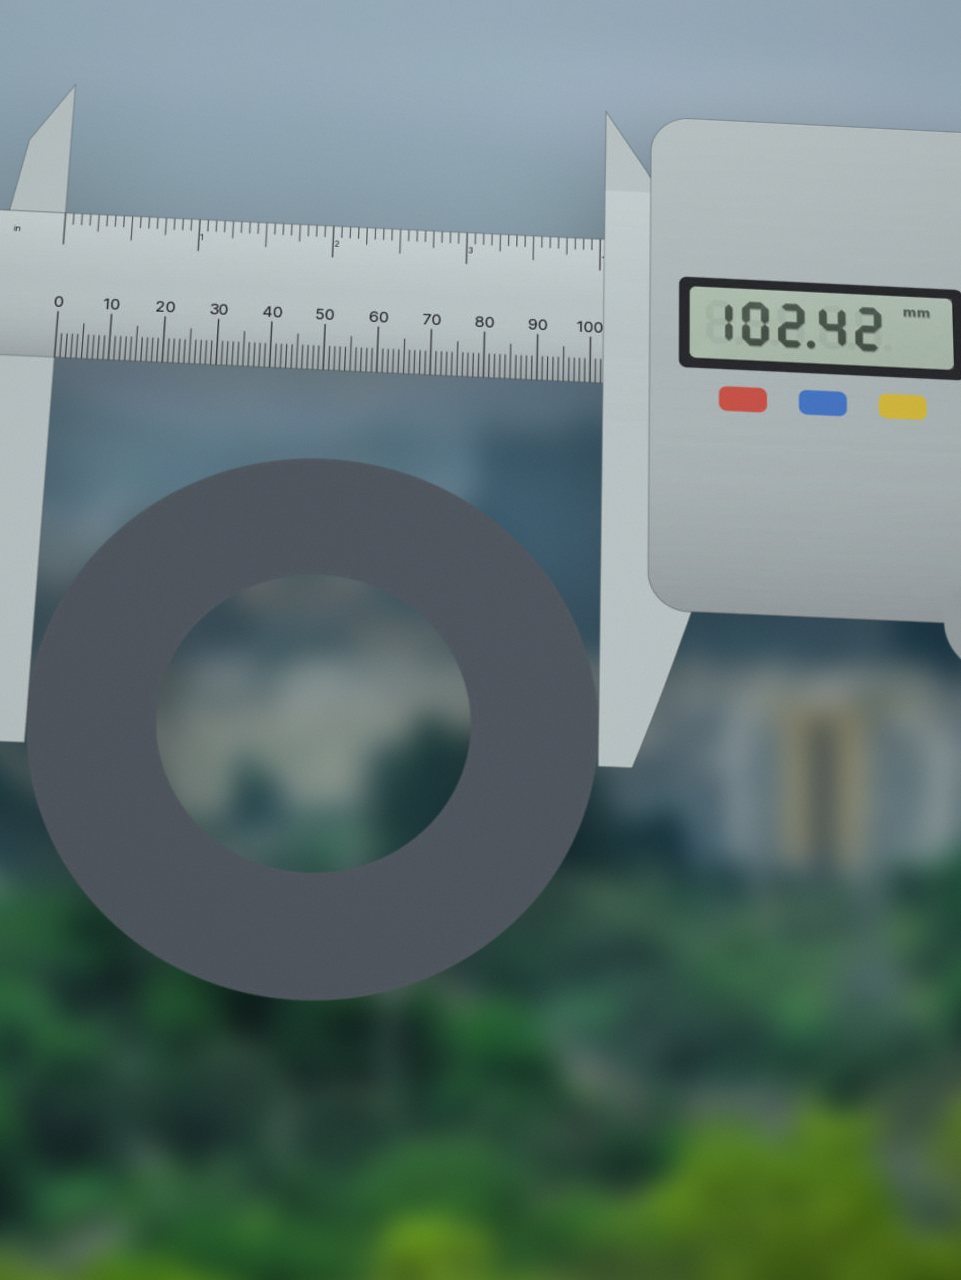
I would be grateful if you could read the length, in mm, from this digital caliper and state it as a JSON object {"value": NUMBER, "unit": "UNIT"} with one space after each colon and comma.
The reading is {"value": 102.42, "unit": "mm"}
